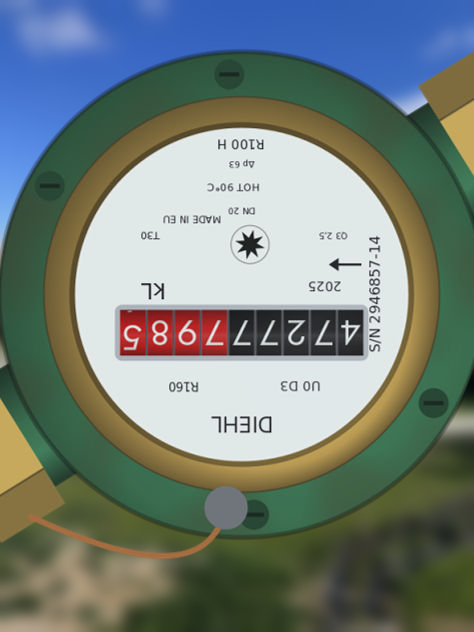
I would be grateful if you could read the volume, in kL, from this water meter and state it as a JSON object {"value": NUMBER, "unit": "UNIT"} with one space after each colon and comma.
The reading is {"value": 47277.7985, "unit": "kL"}
